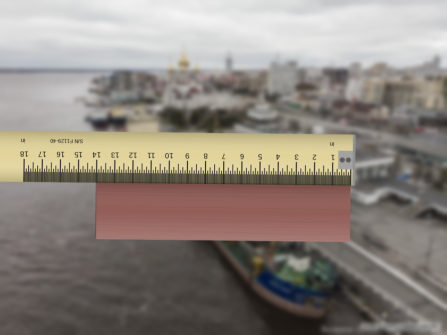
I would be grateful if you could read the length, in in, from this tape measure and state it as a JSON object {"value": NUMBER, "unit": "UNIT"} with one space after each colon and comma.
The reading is {"value": 14, "unit": "in"}
